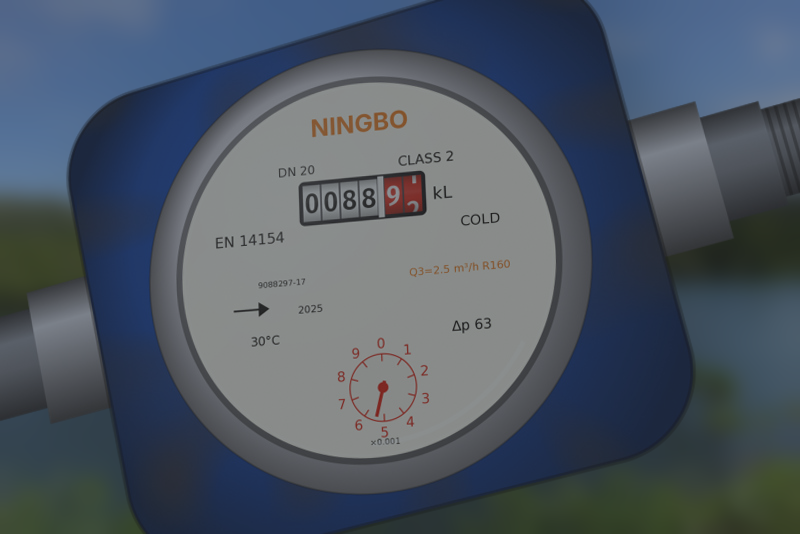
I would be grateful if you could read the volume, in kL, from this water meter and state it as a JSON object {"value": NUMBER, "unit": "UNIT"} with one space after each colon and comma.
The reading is {"value": 88.915, "unit": "kL"}
